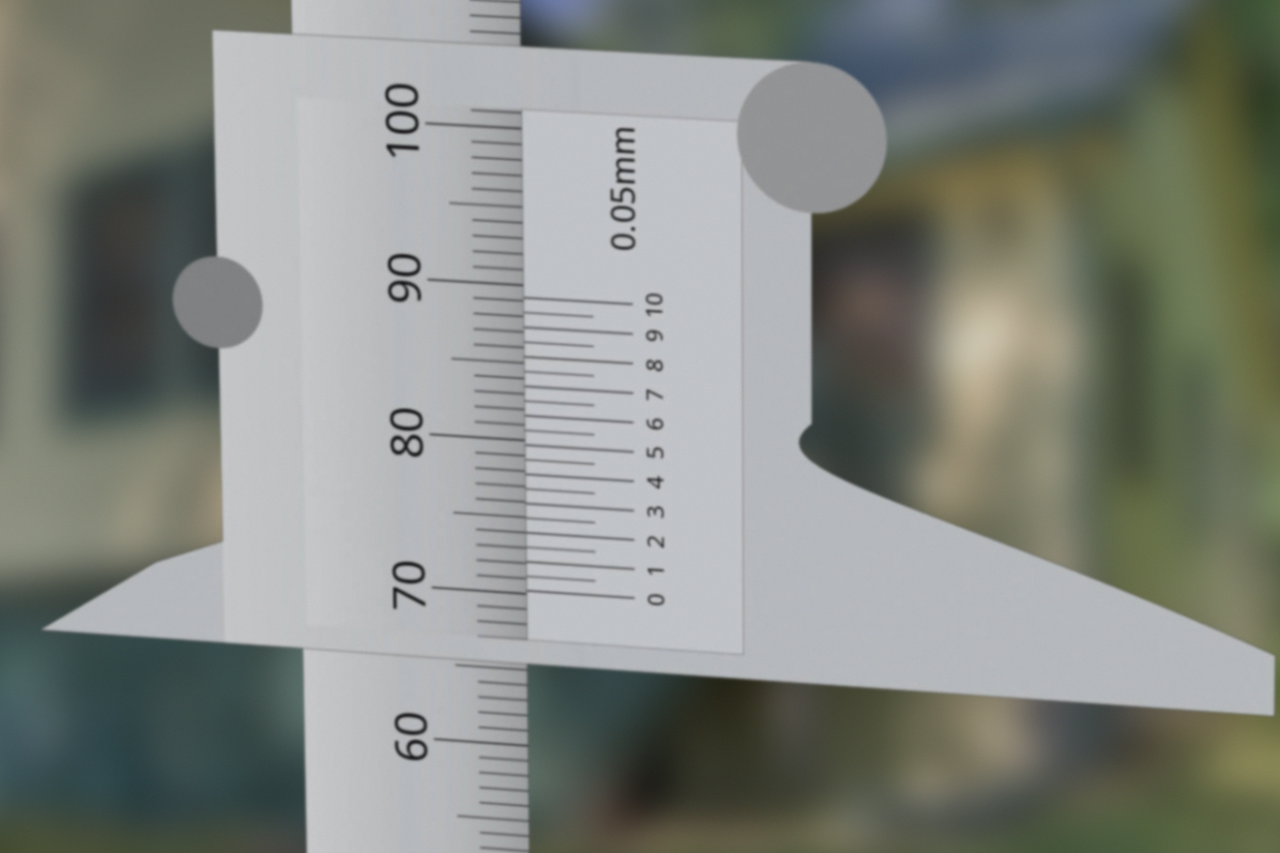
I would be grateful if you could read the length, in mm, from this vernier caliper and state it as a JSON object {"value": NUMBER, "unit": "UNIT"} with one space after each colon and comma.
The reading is {"value": 70.2, "unit": "mm"}
